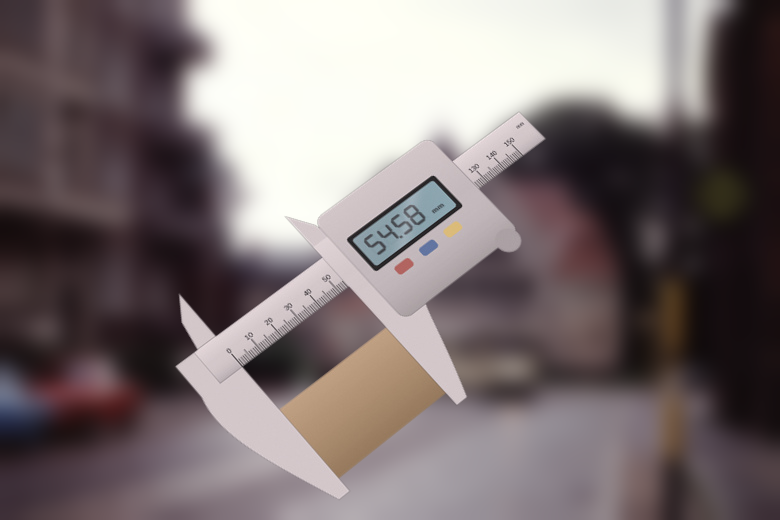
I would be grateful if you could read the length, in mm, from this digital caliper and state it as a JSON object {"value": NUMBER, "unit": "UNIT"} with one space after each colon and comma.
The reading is {"value": 54.58, "unit": "mm"}
